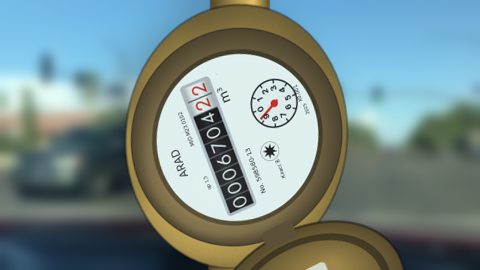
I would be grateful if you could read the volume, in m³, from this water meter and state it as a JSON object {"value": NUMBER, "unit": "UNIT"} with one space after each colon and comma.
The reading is {"value": 6704.219, "unit": "m³"}
